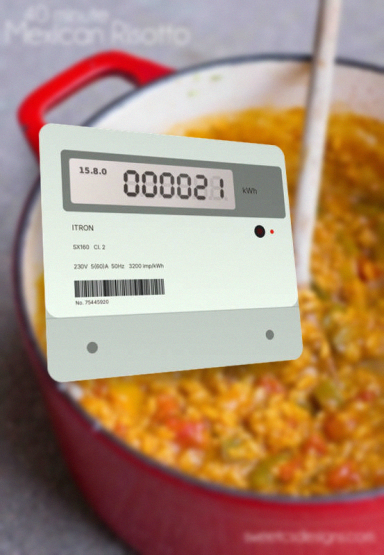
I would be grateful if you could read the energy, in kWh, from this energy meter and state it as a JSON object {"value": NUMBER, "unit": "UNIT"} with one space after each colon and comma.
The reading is {"value": 21, "unit": "kWh"}
